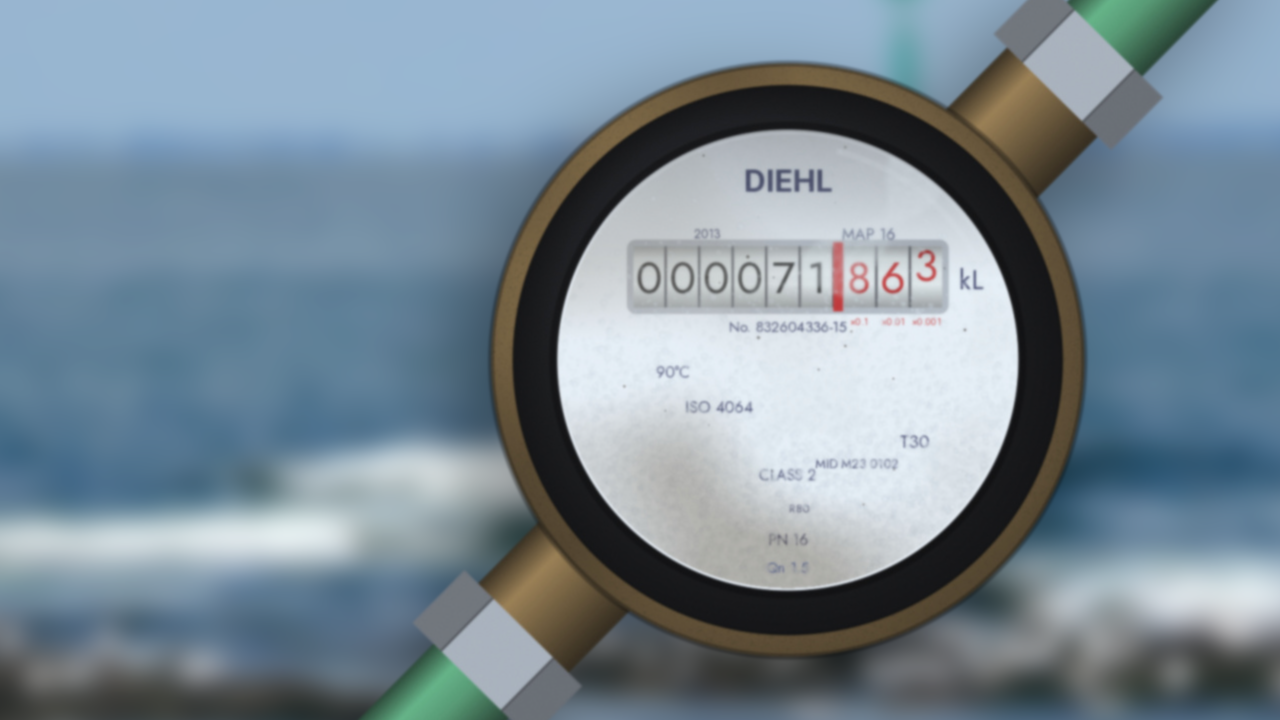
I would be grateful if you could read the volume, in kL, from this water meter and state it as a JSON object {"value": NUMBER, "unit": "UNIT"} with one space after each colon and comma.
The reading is {"value": 71.863, "unit": "kL"}
